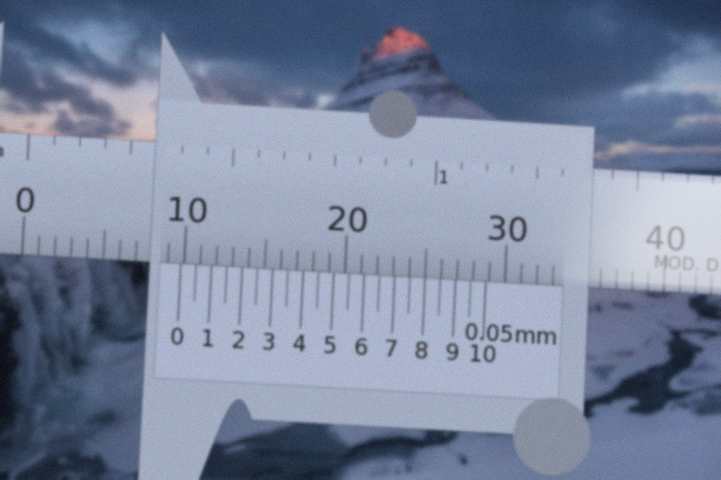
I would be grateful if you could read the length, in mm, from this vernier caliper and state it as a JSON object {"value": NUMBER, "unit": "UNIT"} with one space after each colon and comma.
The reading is {"value": 9.8, "unit": "mm"}
